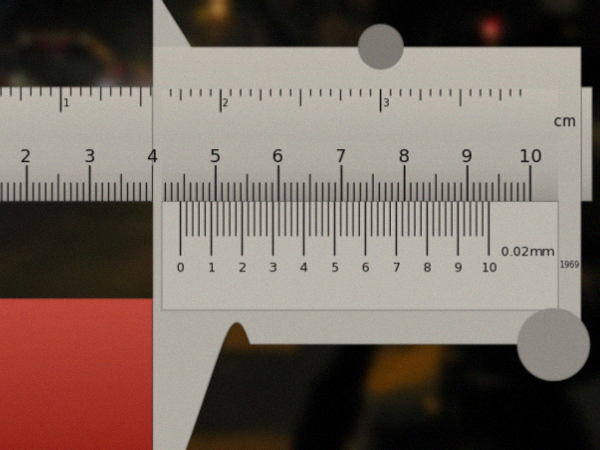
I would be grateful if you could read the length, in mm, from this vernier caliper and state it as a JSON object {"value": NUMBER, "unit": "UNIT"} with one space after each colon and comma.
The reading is {"value": 44.4, "unit": "mm"}
